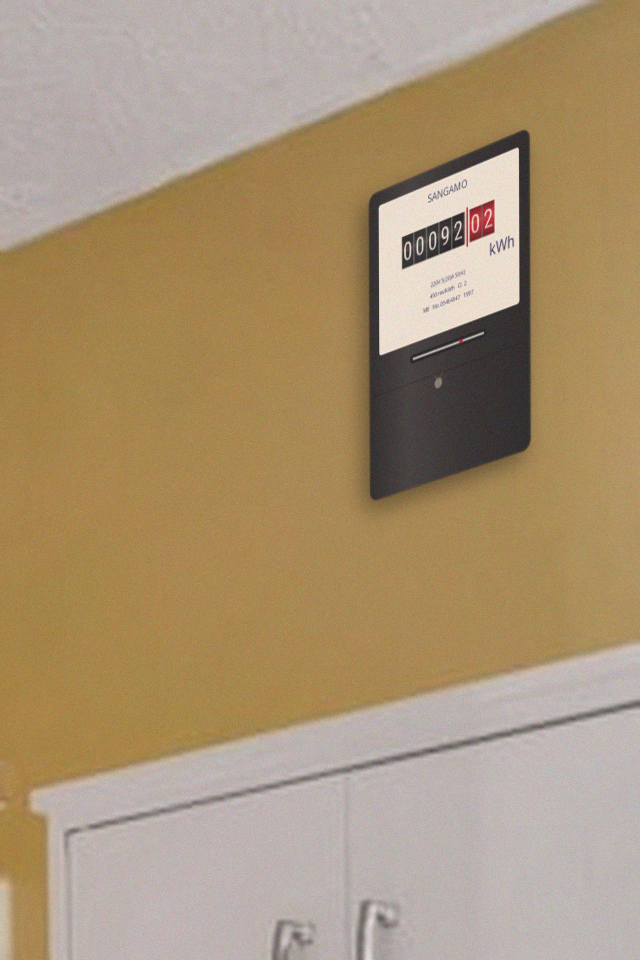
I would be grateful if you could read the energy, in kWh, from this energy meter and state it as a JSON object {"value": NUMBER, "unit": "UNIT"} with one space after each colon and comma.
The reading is {"value": 92.02, "unit": "kWh"}
